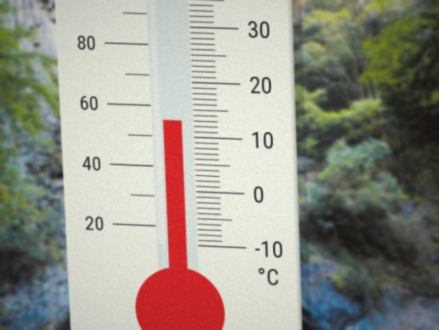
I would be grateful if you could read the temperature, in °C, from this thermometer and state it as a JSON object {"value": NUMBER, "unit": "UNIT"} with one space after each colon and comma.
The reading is {"value": 13, "unit": "°C"}
